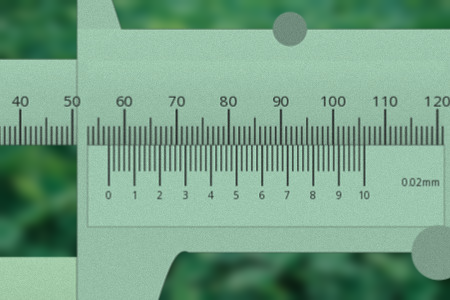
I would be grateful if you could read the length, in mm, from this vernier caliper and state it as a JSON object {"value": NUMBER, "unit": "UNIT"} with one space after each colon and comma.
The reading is {"value": 57.0, "unit": "mm"}
